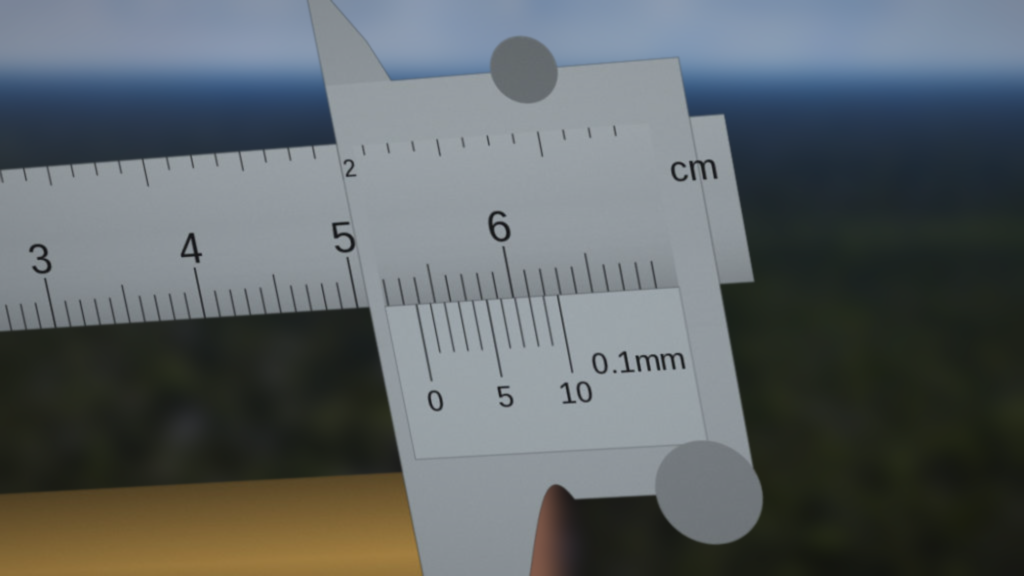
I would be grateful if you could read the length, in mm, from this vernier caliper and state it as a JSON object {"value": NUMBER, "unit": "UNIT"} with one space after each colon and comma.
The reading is {"value": 53.8, "unit": "mm"}
